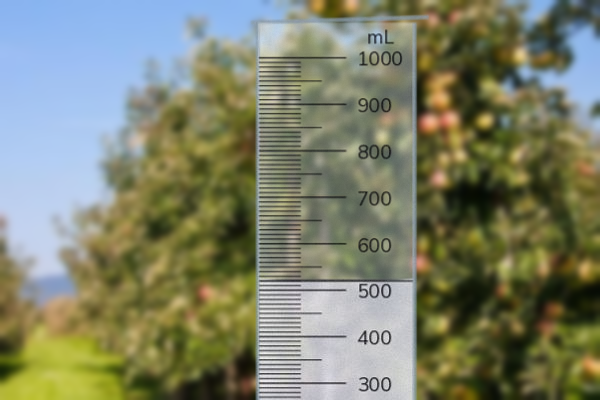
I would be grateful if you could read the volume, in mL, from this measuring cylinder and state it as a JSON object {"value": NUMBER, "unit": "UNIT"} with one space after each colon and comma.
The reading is {"value": 520, "unit": "mL"}
